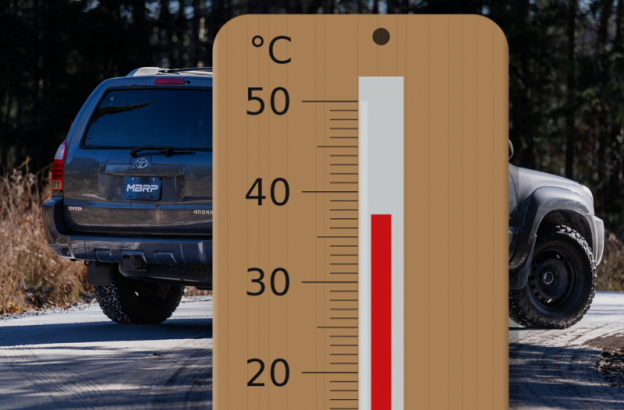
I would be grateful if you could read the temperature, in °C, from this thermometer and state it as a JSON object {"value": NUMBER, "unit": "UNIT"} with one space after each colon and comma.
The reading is {"value": 37.5, "unit": "°C"}
